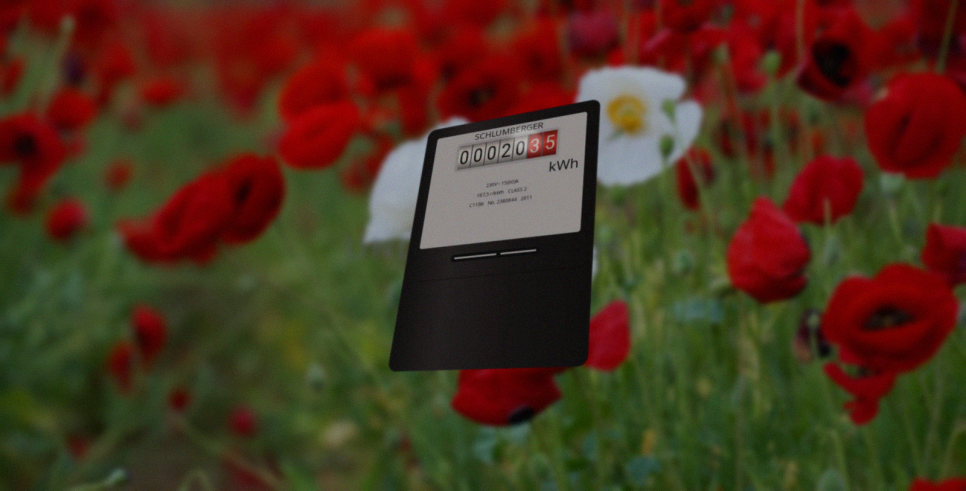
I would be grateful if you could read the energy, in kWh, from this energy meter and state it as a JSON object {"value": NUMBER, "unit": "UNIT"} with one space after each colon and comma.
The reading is {"value": 20.35, "unit": "kWh"}
